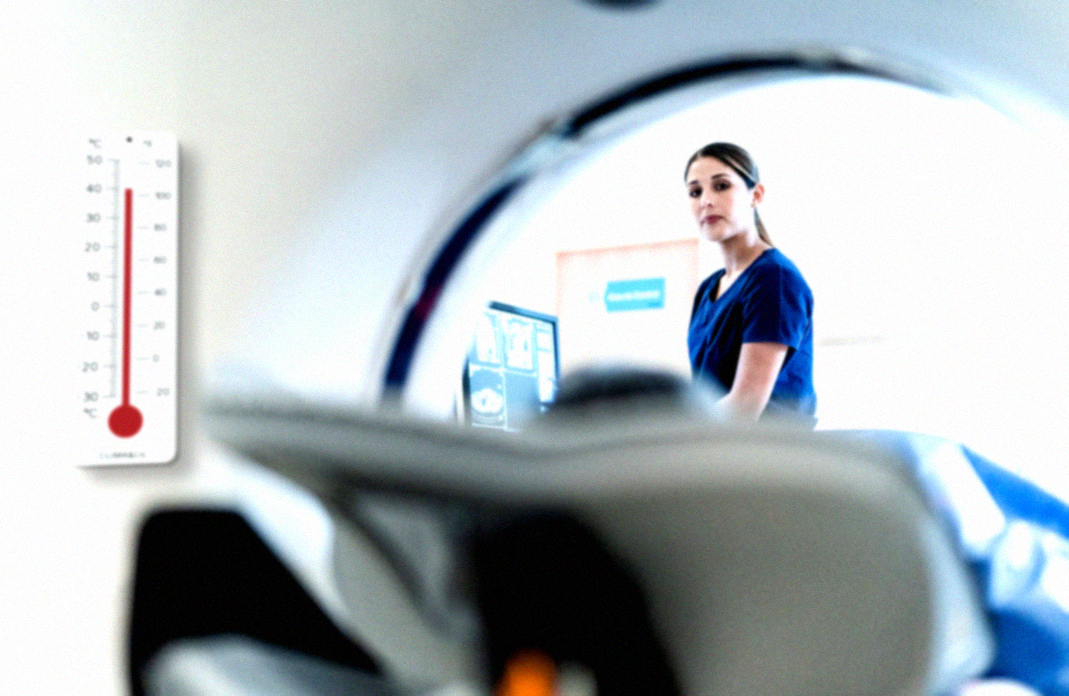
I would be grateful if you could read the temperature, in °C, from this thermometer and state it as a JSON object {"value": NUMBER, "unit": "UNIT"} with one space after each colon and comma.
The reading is {"value": 40, "unit": "°C"}
